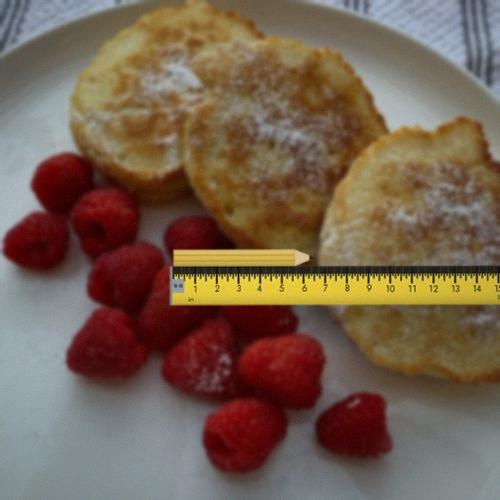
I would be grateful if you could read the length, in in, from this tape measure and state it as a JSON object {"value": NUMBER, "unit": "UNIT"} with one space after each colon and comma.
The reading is {"value": 6.5, "unit": "in"}
